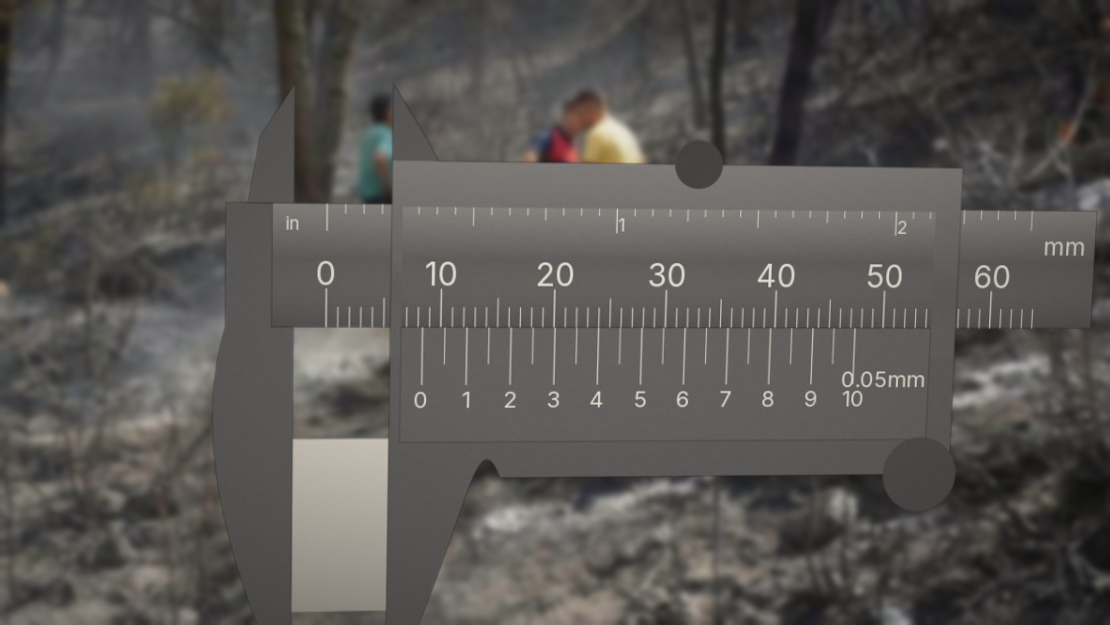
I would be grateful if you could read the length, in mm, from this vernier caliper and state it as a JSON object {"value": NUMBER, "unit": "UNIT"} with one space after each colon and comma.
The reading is {"value": 8.4, "unit": "mm"}
